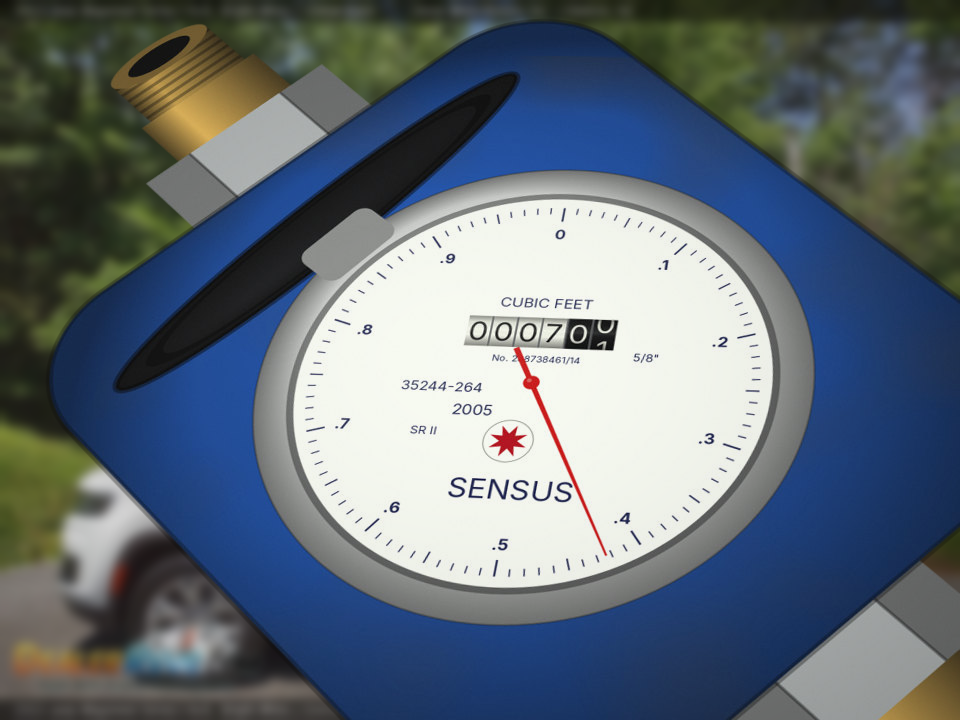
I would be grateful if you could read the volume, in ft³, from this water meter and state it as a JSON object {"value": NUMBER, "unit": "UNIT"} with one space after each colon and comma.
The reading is {"value": 700.42, "unit": "ft³"}
